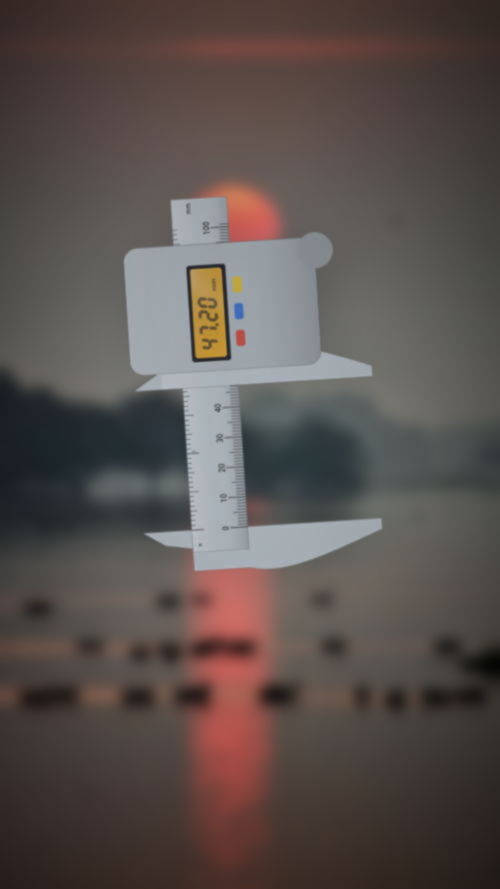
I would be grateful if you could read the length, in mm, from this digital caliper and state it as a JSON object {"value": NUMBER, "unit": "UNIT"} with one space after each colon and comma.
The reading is {"value": 47.20, "unit": "mm"}
